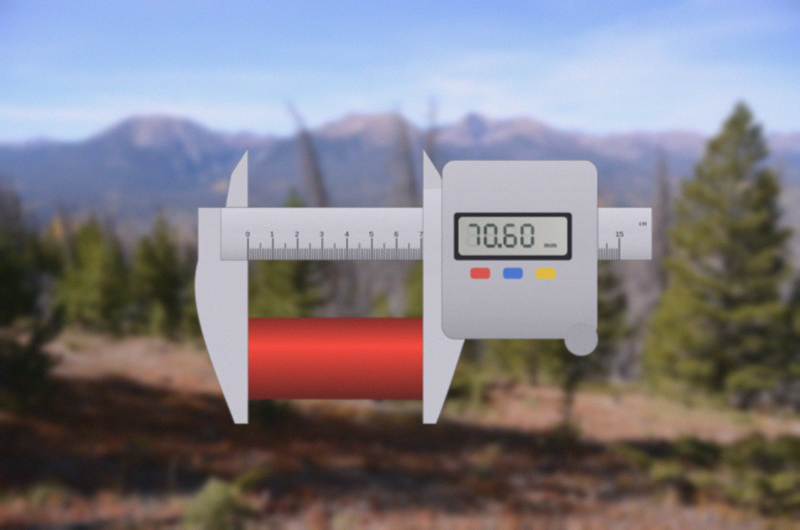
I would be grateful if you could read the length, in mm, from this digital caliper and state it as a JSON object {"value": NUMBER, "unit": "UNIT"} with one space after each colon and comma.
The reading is {"value": 70.60, "unit": "mm"}
